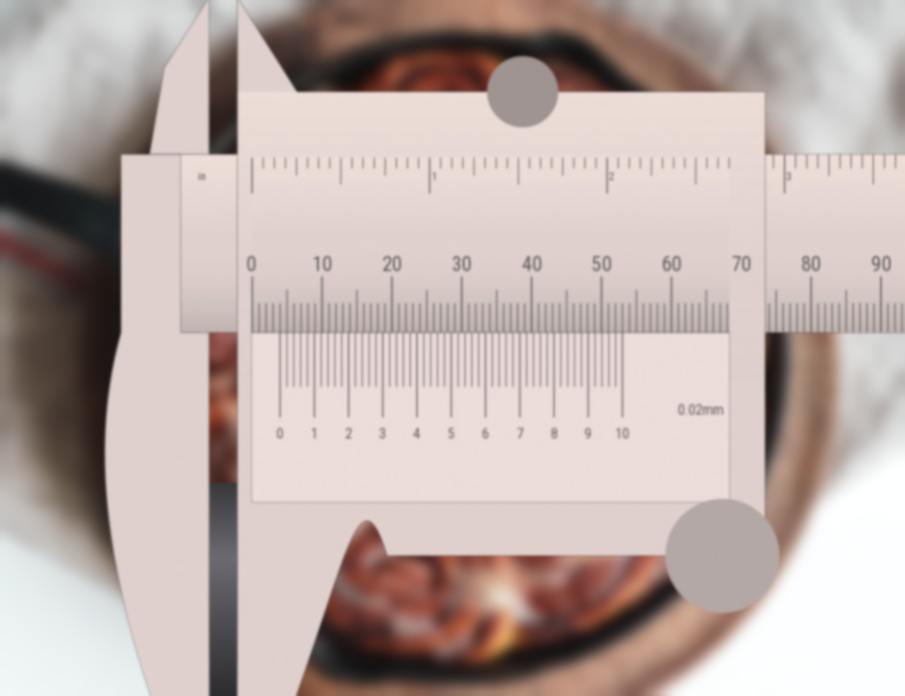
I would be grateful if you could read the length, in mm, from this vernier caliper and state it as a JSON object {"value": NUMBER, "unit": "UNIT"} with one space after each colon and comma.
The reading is {"value": 4.0, "unit": "mm"}
